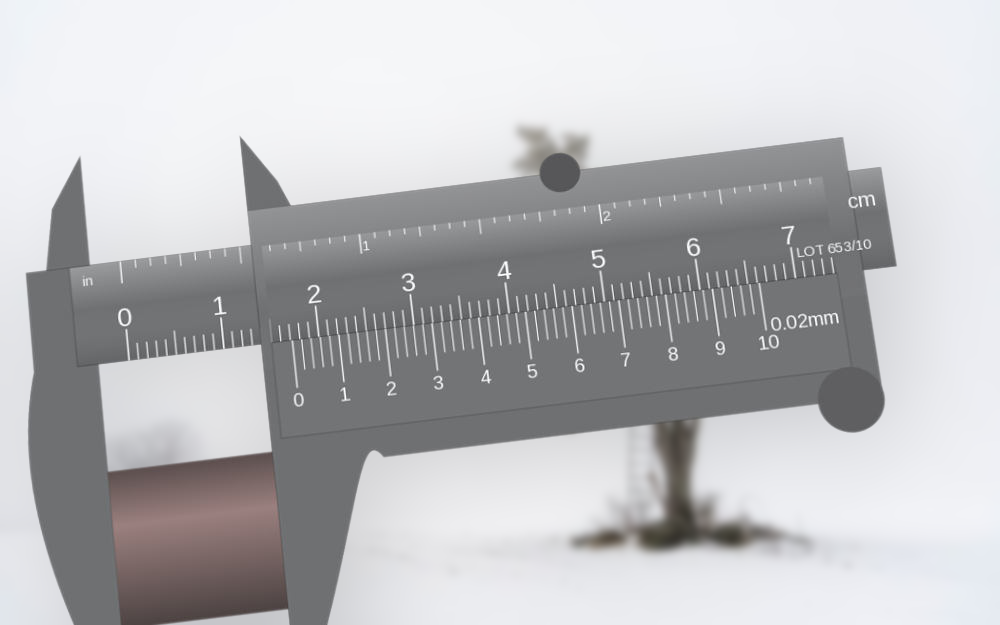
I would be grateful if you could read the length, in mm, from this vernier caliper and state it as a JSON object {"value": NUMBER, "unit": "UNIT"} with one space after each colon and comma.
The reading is {"value": 17.2, "unit": "mm"}
